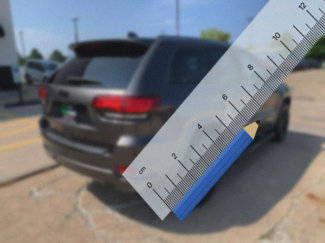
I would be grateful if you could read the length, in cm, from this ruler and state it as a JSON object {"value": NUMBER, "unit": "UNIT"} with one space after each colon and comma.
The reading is {"value": 6.5, "unit": "cm"}
